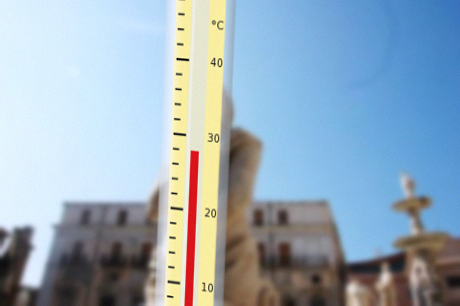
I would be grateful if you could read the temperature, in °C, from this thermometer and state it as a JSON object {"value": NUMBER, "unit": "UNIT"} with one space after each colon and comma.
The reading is {"value": 28, "unit": "°C"}
